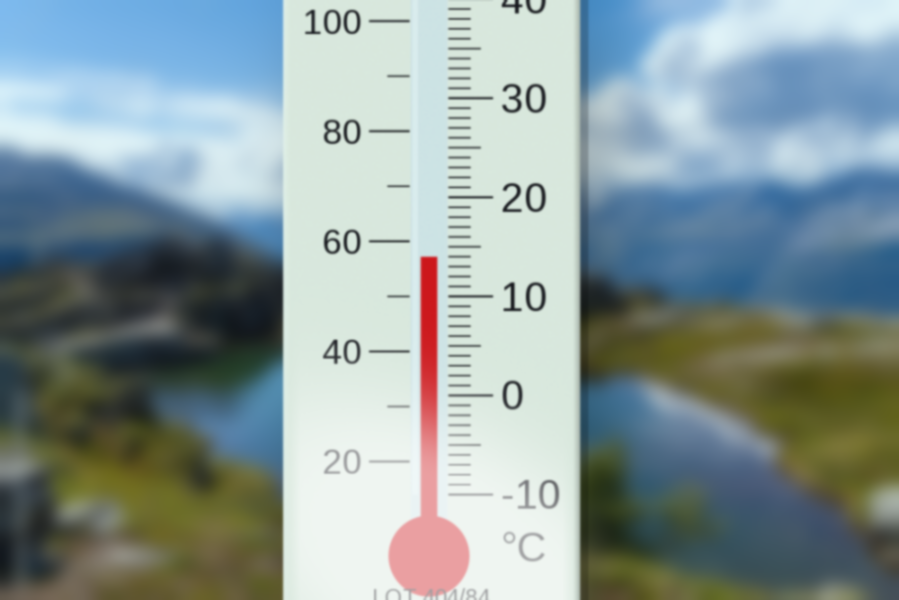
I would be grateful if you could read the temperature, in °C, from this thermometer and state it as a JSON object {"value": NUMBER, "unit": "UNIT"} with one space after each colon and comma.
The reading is {"value": 14, "unit": "°C"}
